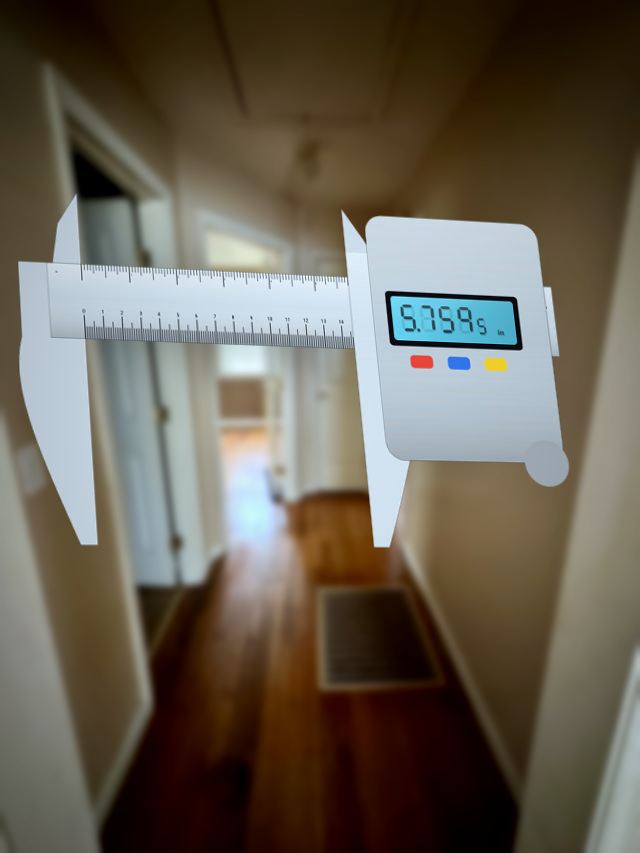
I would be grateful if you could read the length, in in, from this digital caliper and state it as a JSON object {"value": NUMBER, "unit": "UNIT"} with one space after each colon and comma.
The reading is {"value": 5.7595, "unit": "in"}
